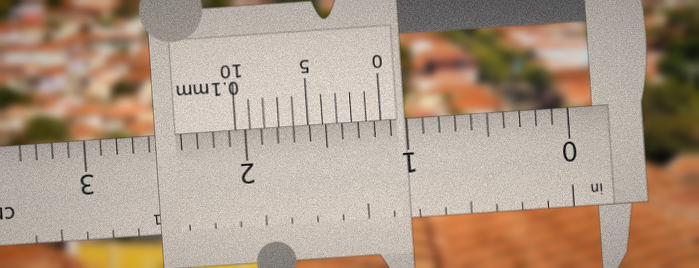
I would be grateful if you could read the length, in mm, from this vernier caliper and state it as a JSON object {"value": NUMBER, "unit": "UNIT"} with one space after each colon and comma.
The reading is {"value": 11.6, "unit": "mm"}
